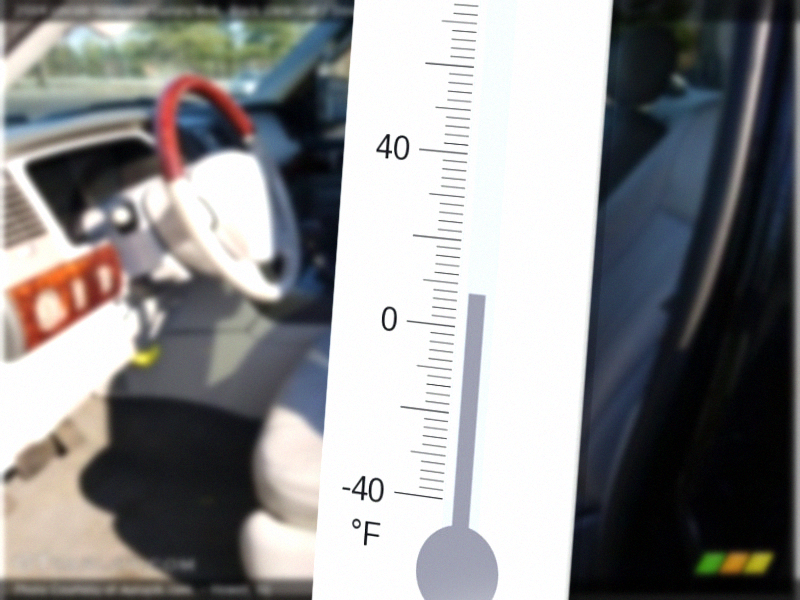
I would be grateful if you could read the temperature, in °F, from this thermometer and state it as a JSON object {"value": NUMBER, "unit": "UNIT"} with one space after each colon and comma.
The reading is {"value": 8, "unit": "°F"}
